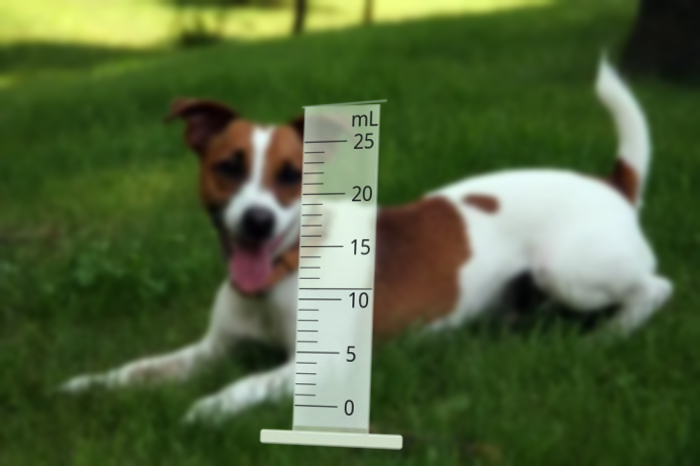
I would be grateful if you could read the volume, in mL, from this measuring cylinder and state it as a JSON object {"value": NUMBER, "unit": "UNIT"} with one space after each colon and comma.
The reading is {"value": 11, "unit": "mL"}
